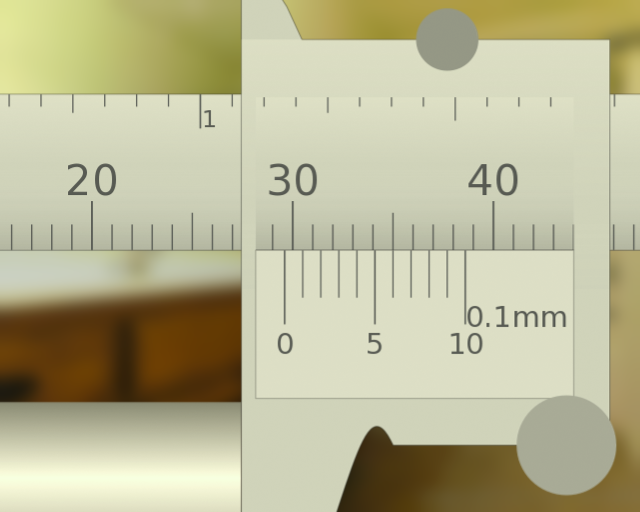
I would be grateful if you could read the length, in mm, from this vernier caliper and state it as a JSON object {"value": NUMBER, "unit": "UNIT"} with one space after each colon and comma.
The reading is {"value": 29.6, "unit": "mm"}
